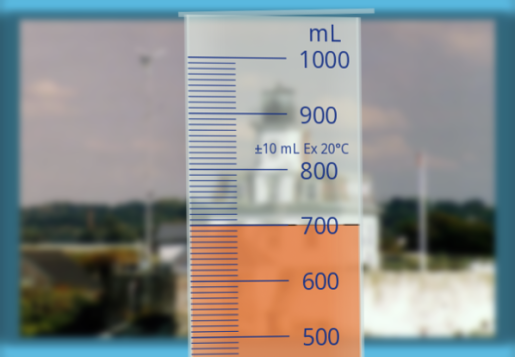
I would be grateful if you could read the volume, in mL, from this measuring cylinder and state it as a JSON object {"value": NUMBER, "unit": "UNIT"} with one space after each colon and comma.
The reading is {"value": 700, "unit": "mL"}
